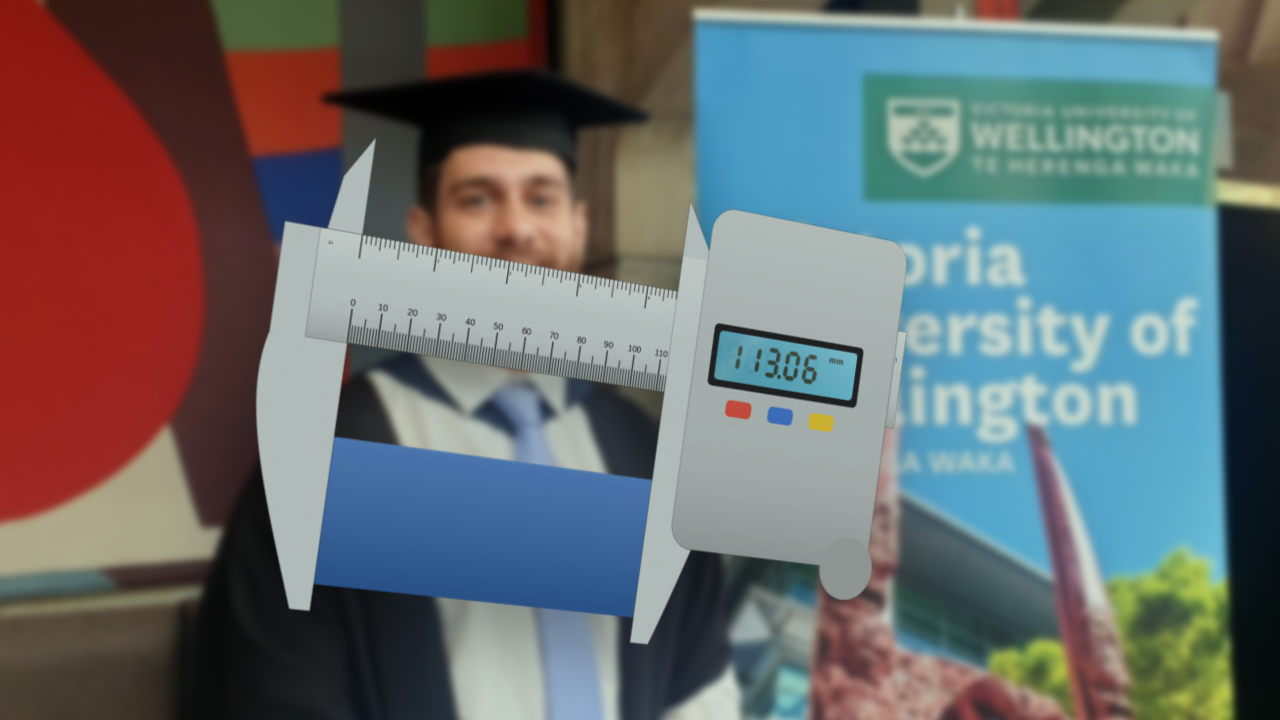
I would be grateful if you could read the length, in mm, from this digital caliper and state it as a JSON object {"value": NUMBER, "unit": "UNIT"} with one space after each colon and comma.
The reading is {"value": 113.06, "unit": "mm"}
